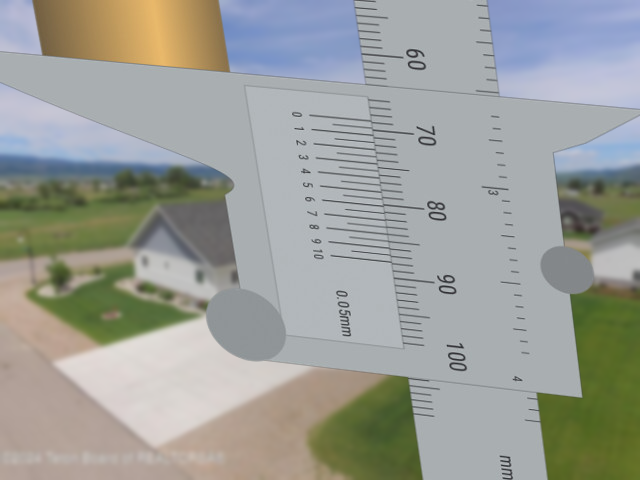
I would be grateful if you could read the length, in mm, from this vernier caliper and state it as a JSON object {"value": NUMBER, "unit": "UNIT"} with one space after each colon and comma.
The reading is {"value": 68.8, "unit": "mm"}
